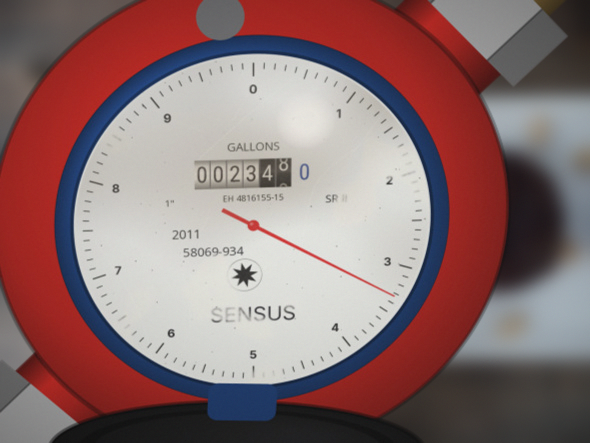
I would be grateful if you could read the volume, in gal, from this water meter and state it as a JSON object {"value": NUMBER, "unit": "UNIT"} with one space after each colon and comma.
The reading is {"value": 23483.3, "unit": "gal"}
